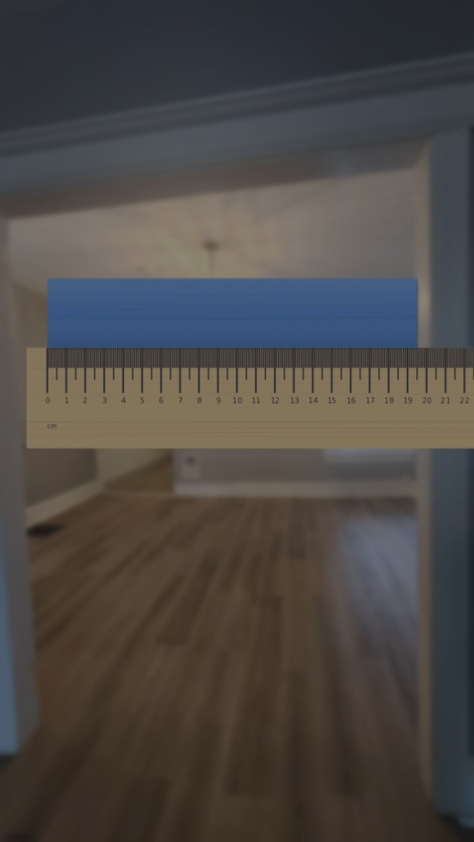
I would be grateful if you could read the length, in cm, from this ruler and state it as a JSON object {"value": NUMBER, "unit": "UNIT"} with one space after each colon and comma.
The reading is {"value": 19.5, "unit": "cm"}
